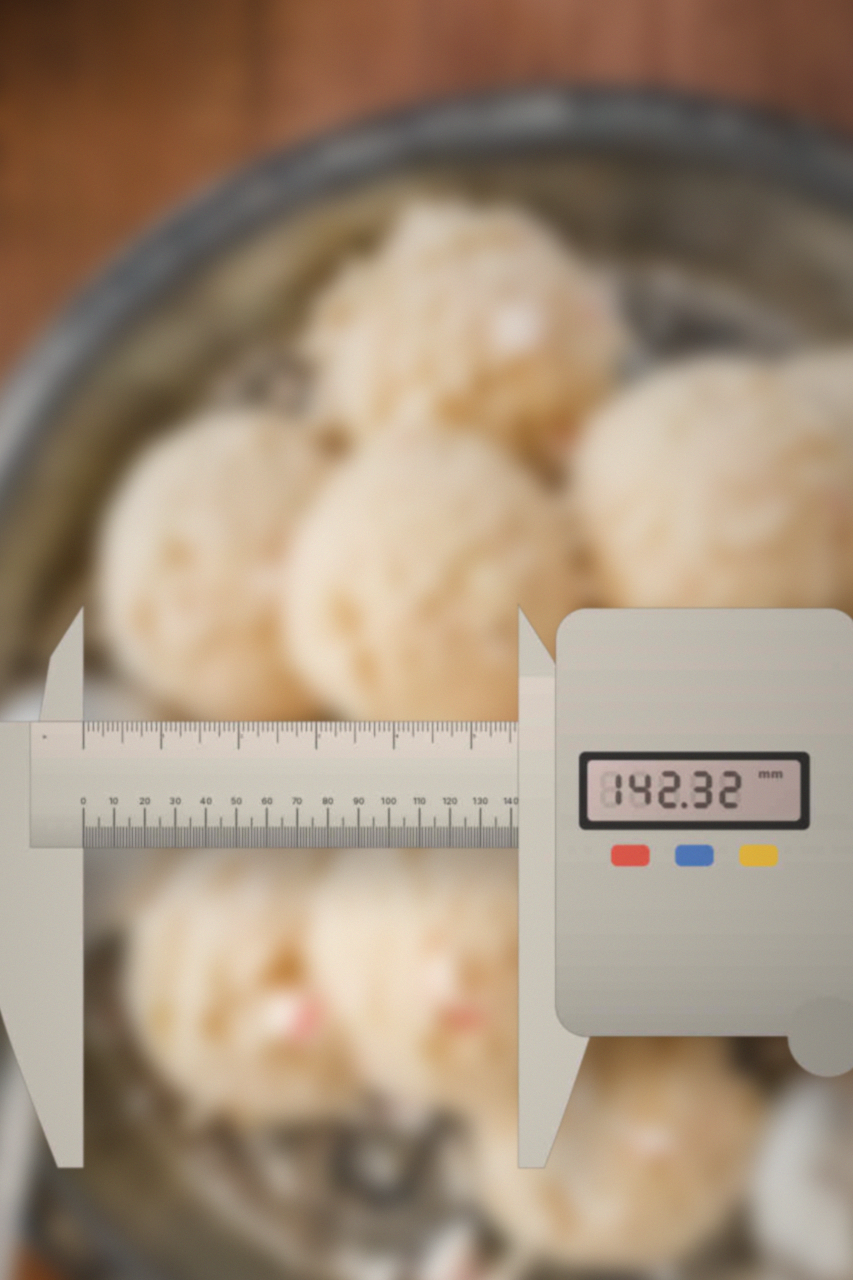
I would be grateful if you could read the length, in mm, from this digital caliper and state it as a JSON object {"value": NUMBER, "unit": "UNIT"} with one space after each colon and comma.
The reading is {"value": 142.32, "unit": "mm"}
